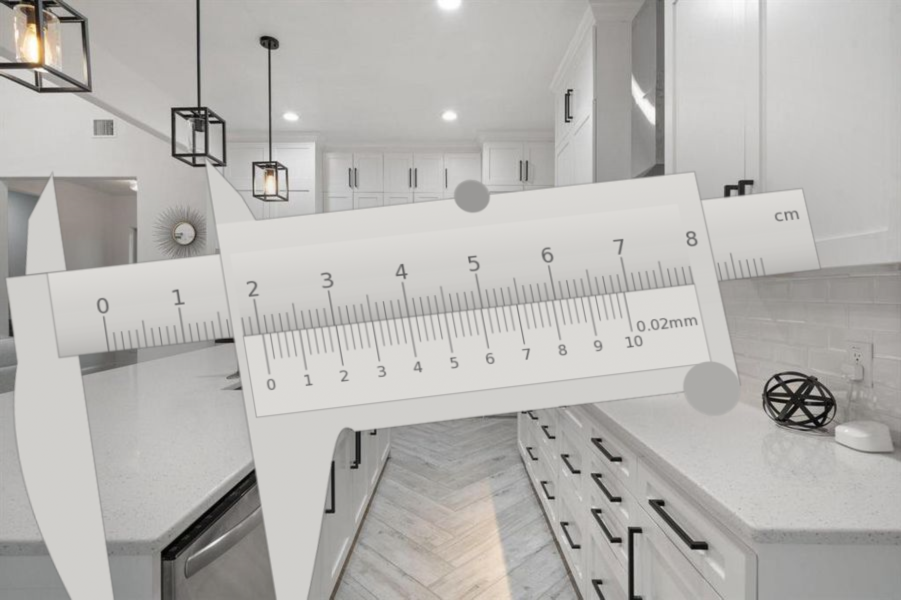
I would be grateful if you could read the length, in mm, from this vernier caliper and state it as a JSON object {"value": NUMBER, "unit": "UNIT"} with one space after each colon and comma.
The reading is {"value": 20.4, "unit": "mm"}
